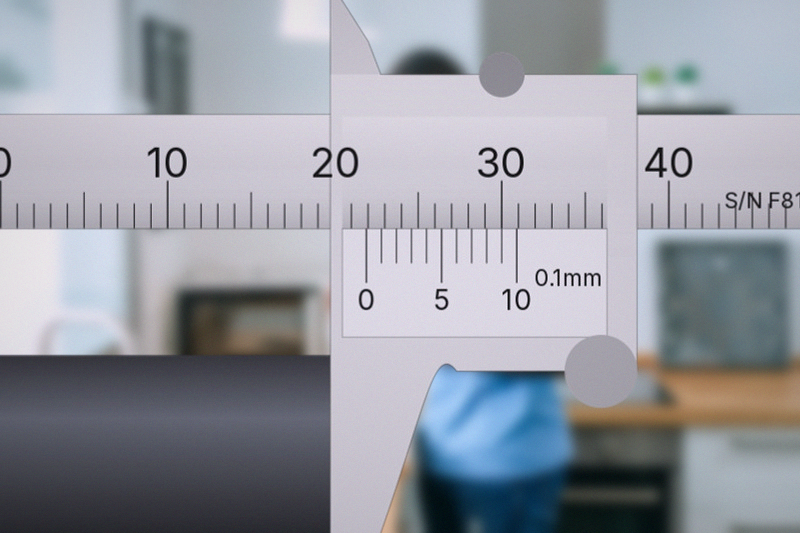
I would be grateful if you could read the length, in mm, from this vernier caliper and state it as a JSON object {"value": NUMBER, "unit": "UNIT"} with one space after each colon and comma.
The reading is {"value": 21.9, "unit": "mm"}
